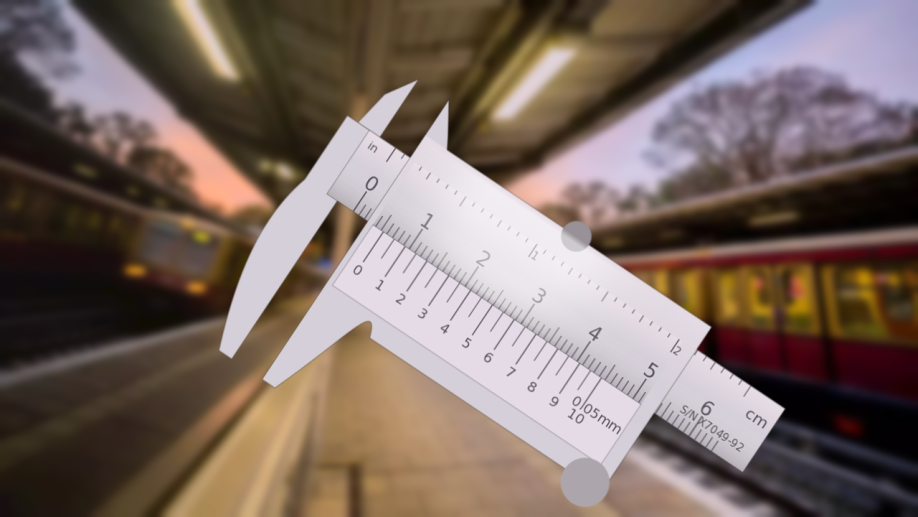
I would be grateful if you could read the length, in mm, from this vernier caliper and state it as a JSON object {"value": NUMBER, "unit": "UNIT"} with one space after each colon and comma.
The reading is {"value": 5.4, "unit": "mm"}
